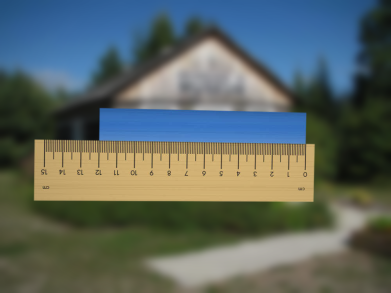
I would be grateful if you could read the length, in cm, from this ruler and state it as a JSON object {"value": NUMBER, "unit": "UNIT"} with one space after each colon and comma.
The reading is {"value": 12, "unit": "cm"}
